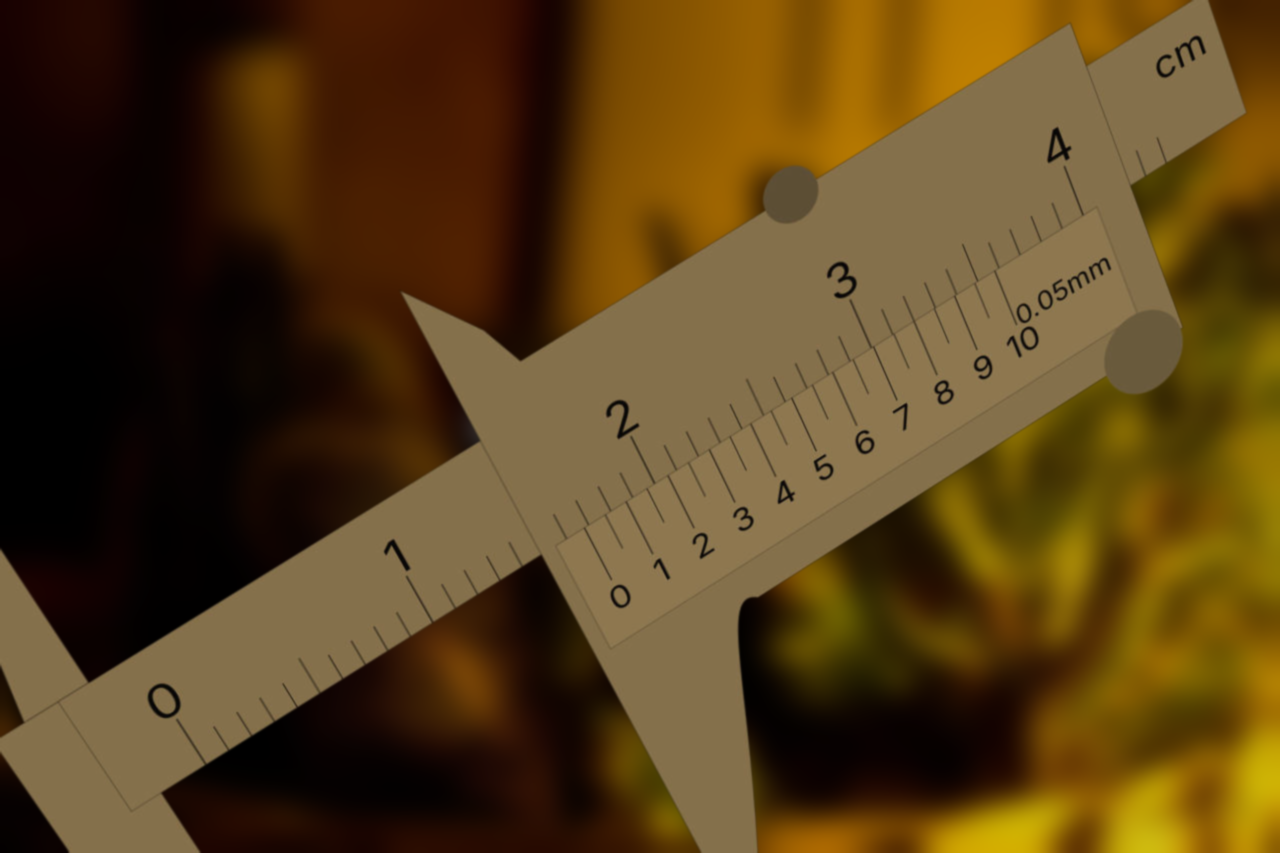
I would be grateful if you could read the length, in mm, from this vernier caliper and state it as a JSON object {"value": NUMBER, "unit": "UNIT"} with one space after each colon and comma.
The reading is {"value": 16.8, "unit": "mm"}
